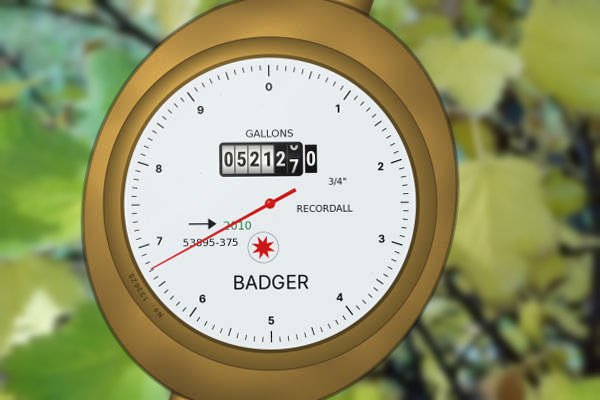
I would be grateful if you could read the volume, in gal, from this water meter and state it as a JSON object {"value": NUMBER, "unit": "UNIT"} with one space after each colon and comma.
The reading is {"value": 521266.7, "unit": "gal"}
